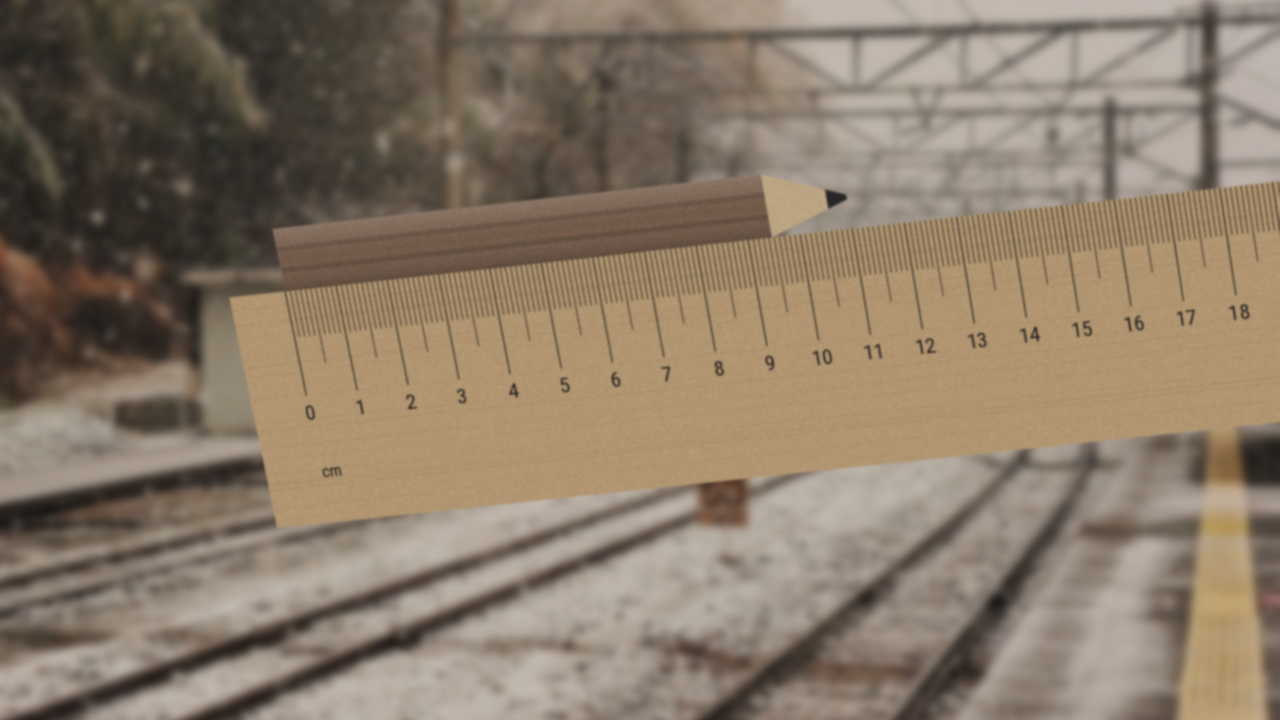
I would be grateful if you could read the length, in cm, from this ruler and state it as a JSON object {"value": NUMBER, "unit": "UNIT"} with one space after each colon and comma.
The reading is {"value": 11, "unit": "cm"}
